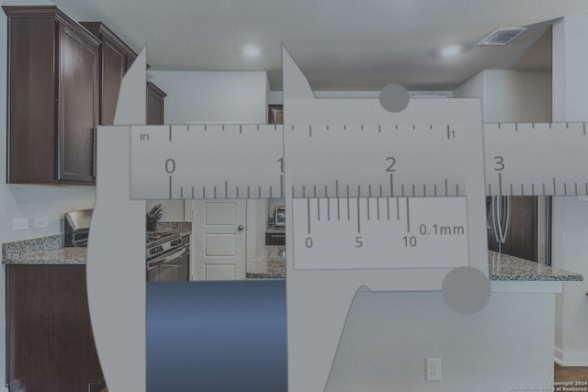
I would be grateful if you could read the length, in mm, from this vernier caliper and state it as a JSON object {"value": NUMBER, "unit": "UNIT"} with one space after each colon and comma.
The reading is {"value": 12.4, "unit": "mm"}
